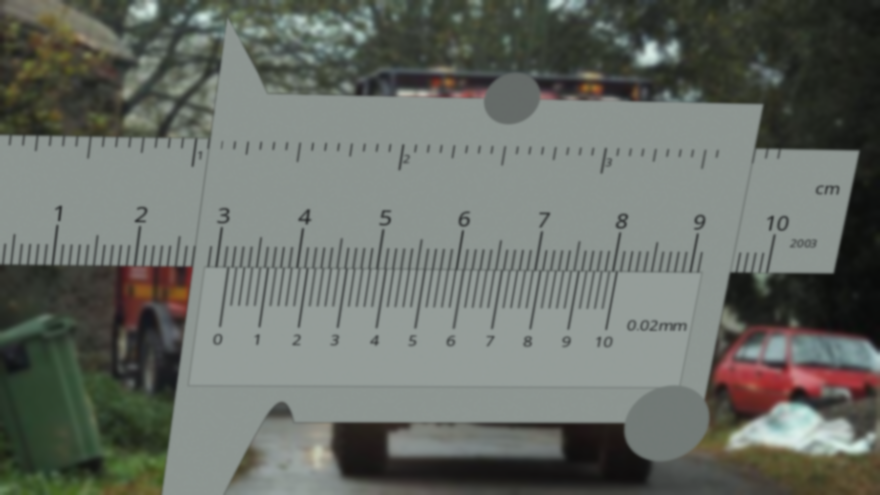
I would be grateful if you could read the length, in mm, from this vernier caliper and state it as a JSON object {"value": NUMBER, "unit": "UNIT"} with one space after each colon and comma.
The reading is {"value": 31.5, "unit": "mm"}
